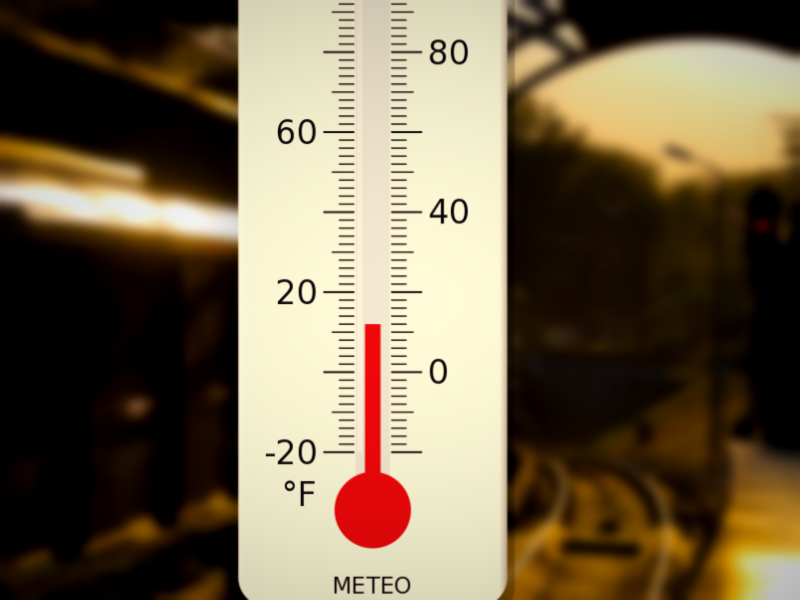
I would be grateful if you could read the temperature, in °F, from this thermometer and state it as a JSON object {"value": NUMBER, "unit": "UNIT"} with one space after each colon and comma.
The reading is {"value": 12, "unit": "°F"}
